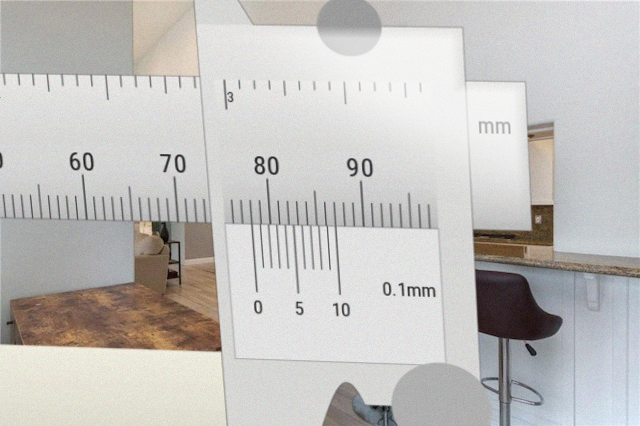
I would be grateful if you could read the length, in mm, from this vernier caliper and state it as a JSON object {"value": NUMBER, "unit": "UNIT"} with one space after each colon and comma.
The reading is {"value": 78.0, "unit": "mm"}
